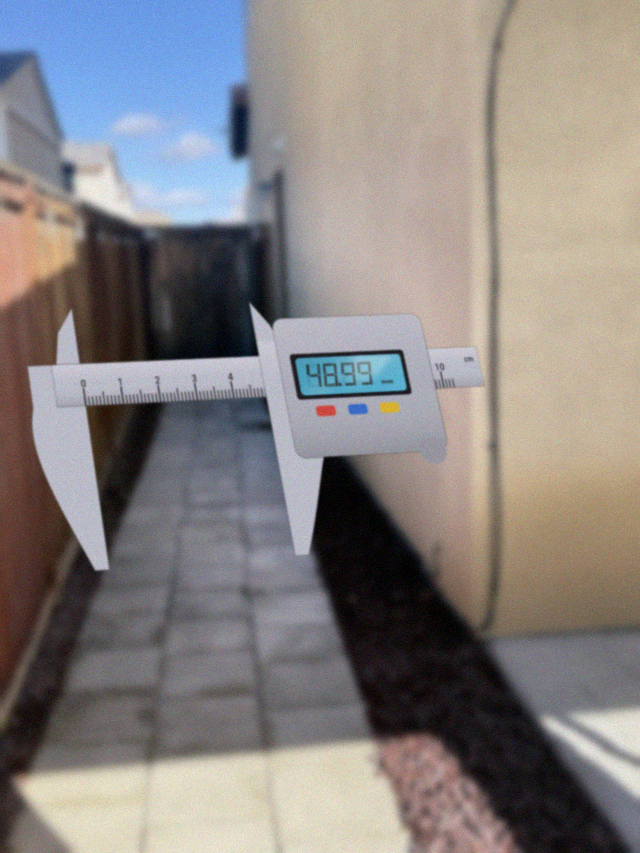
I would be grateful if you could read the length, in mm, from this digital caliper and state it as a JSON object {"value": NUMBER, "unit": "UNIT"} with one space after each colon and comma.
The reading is {"value": 48.99, "unit": "mm"}
